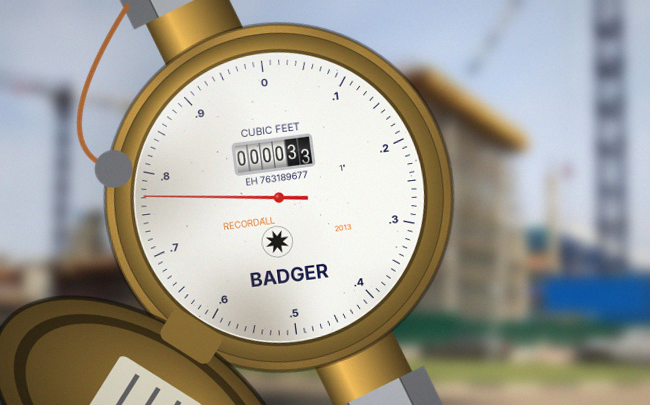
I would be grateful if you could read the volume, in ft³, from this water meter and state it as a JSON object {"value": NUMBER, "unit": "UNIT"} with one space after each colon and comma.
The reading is {"value": 32.77, "unit": "ft³"}
